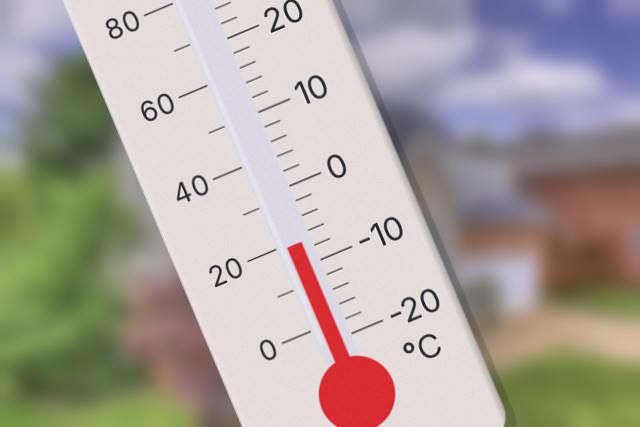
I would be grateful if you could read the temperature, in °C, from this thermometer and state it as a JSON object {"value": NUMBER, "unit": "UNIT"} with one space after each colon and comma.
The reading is {"value": -7, "unit": "°C"}
